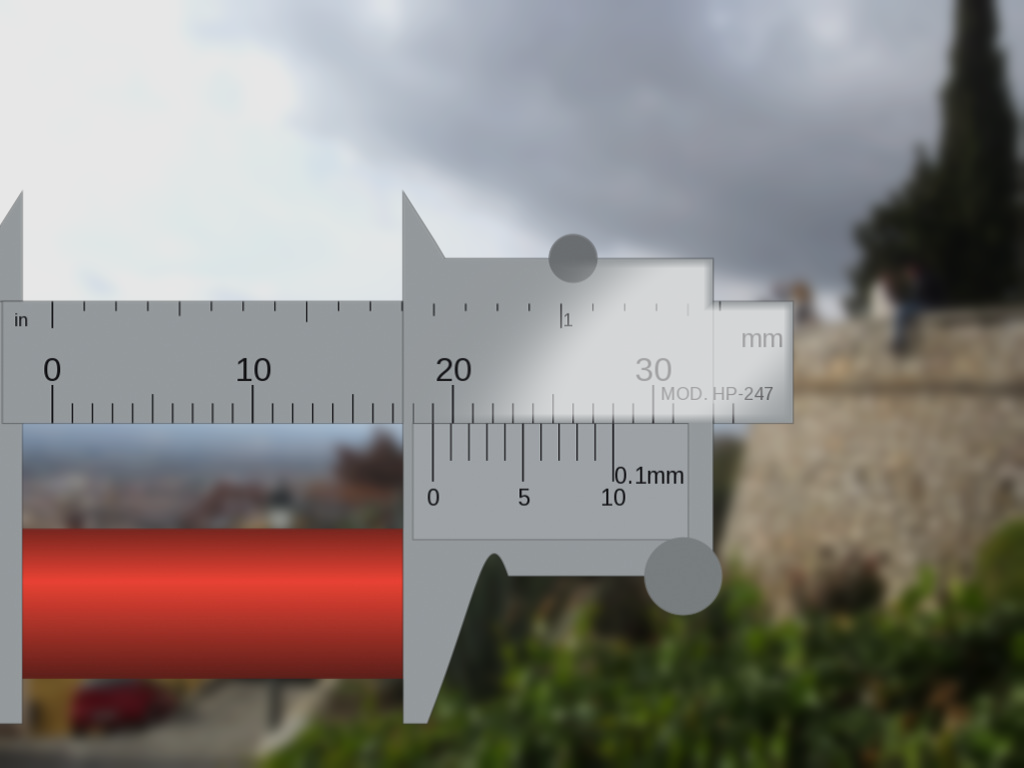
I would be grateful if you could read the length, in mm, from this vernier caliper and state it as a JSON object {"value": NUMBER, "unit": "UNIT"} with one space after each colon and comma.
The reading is {"value": 19.0, "unit": "mm"}
